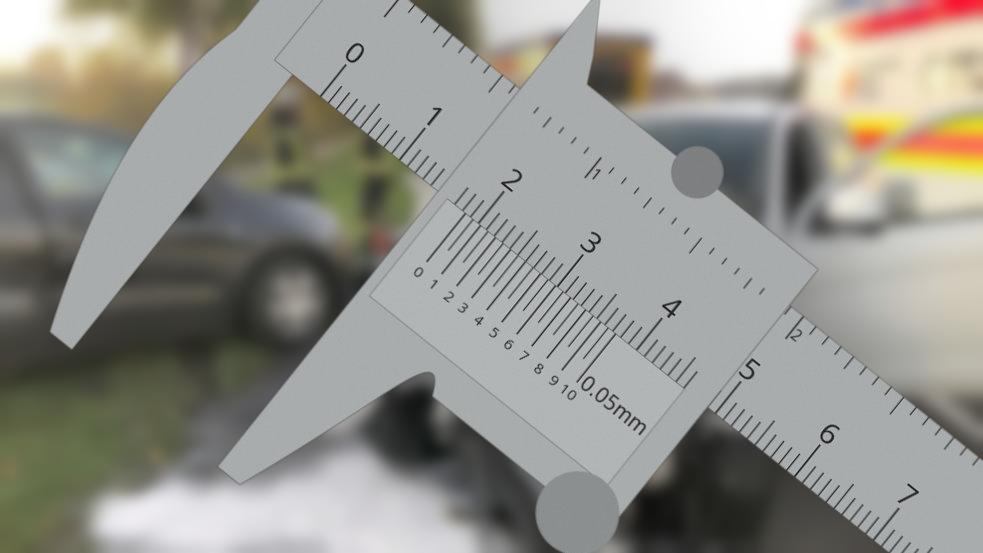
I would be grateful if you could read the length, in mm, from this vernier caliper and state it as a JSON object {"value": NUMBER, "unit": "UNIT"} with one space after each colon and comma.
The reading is {"value": 18.4, "unit": "mm"}
